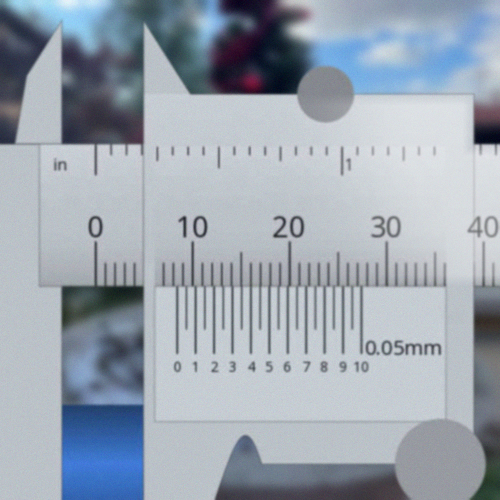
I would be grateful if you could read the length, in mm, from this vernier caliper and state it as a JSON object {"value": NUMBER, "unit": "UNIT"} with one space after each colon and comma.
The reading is {"value": 8.4, "unit": "mm"}
